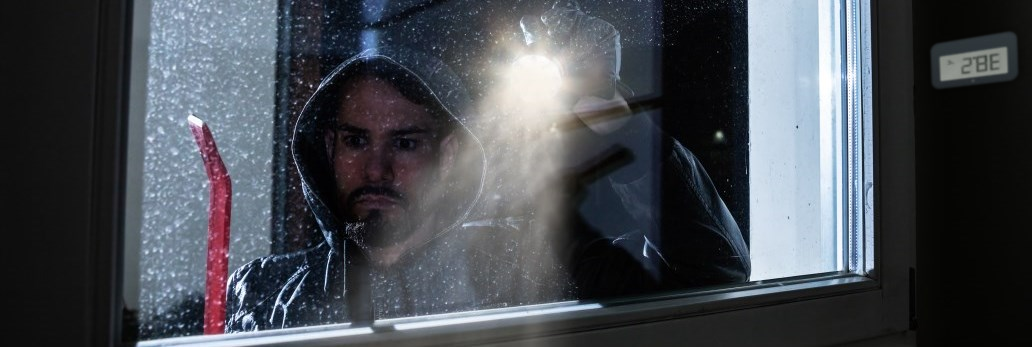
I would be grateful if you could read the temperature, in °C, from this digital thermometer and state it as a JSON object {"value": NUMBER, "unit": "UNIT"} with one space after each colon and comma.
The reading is {"value": 38.2, "unit": "°C"}
